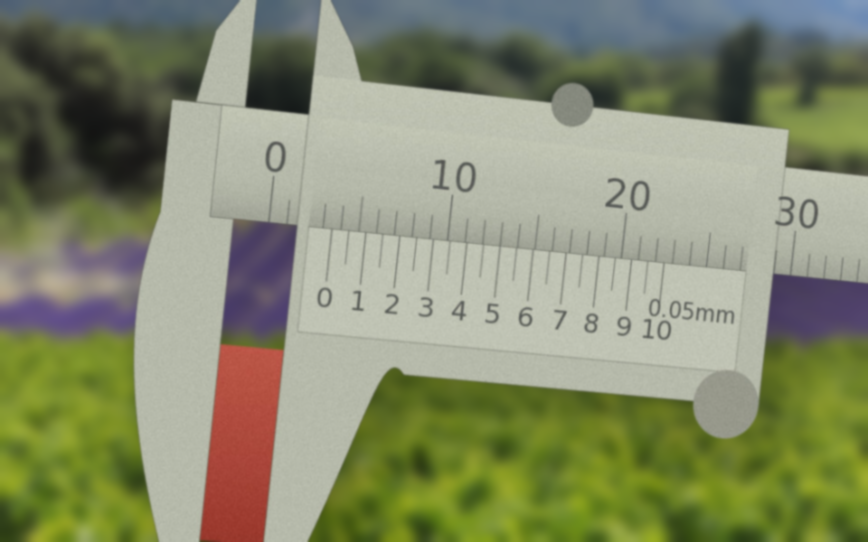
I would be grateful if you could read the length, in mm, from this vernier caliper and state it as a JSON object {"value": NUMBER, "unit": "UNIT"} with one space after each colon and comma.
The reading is {"value": 3.5, "unit": "mm"}
